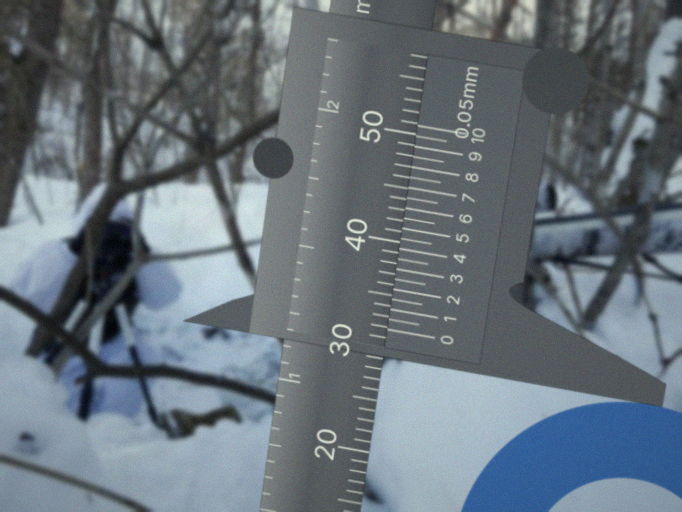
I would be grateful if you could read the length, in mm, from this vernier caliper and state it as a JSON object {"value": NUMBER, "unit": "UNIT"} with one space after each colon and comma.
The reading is {"value": 31.8, "unit": "mm"}
